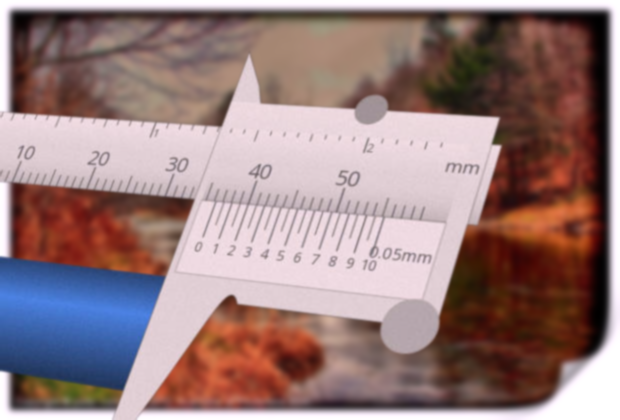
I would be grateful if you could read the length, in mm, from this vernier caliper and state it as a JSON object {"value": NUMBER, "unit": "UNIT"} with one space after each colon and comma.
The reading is {"value": 36.2, "unit": "mm"}
